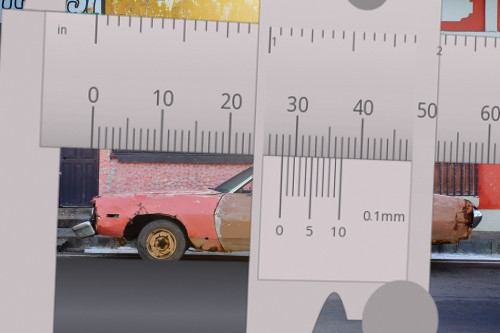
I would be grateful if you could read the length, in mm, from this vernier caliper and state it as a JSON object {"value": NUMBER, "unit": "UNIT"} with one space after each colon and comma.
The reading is {"value": 28.0, "unit": "mm"}
